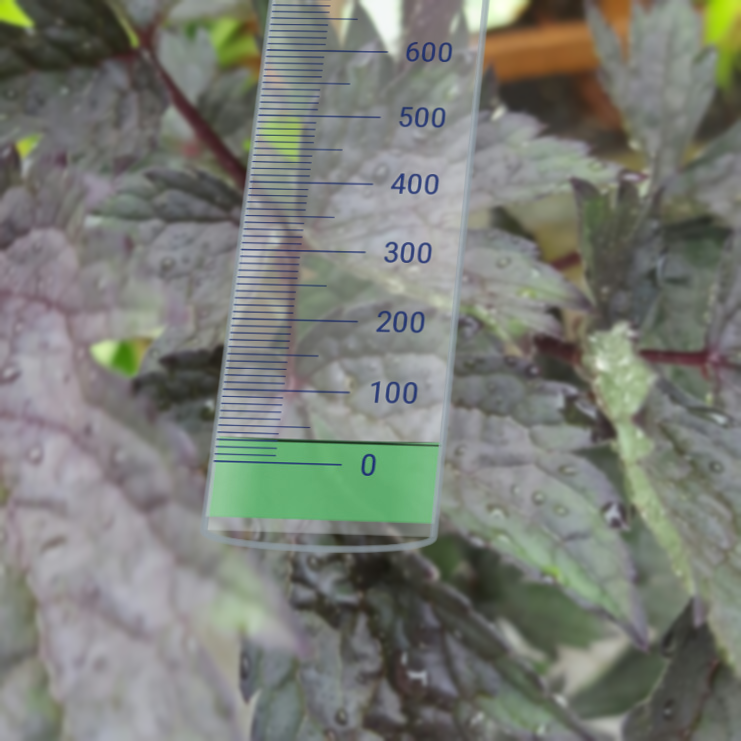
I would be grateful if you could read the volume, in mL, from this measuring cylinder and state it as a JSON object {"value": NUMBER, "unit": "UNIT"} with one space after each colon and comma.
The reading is {"value": 30, "unit": "mL"}
